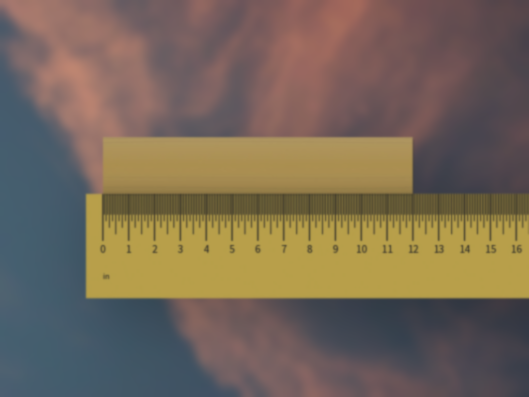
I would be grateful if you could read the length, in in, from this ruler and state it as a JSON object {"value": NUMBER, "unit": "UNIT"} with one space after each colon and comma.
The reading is {"value": 12, "unit": "in"}
